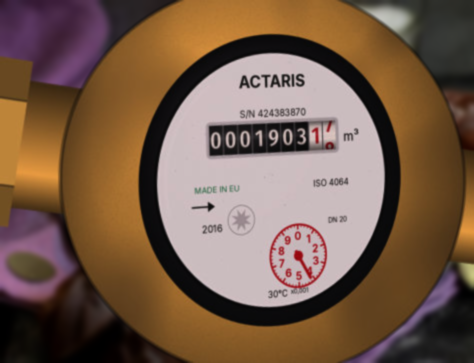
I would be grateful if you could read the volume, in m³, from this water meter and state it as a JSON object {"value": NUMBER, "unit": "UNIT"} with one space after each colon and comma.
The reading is {"value": 1903.174, "unit": "m³"}
